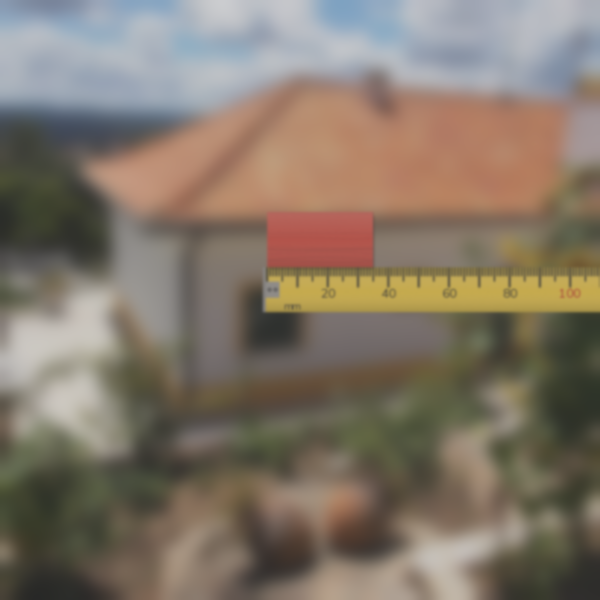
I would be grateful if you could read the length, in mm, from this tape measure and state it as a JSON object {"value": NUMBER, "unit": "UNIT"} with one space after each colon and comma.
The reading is {"value": 35, "unit": "mm"}
